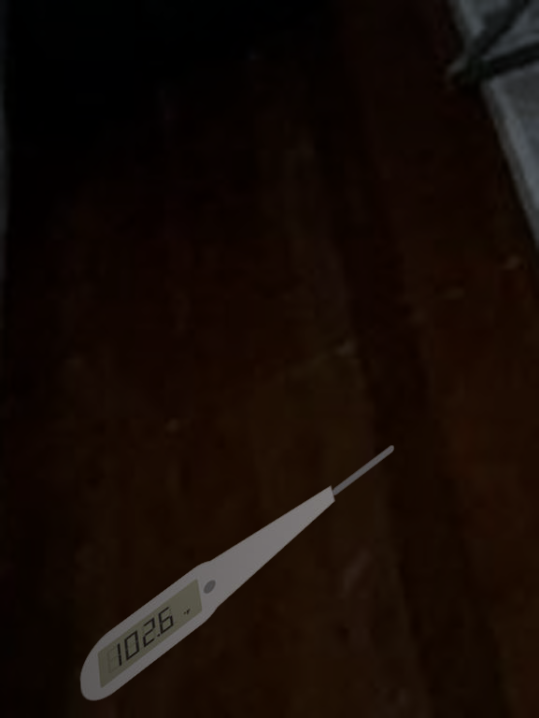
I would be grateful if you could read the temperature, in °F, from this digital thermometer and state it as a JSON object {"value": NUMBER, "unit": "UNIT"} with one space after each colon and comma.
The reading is {"value": 102.6, "unit": "°F"}
